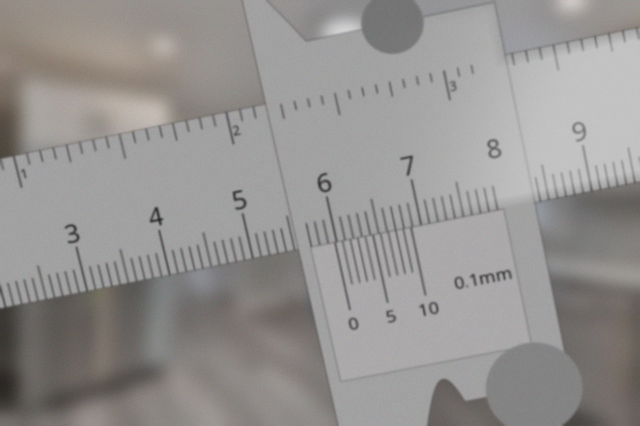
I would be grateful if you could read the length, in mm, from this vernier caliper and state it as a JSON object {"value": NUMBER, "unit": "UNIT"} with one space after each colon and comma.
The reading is {"value": 59.8, "unit": "mm"}
